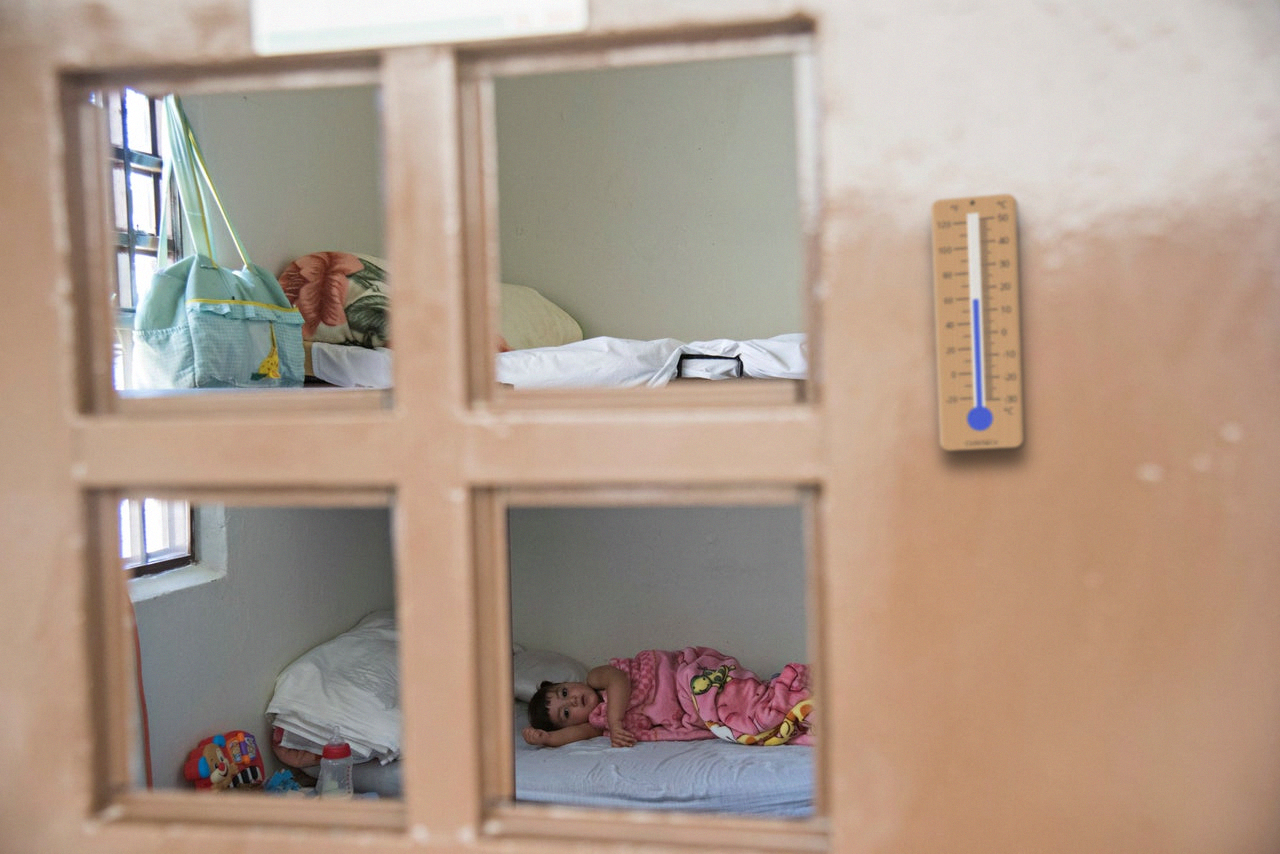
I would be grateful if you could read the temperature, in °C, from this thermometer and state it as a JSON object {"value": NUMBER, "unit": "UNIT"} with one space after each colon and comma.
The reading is {"value": 15, "unit": "°C"}
